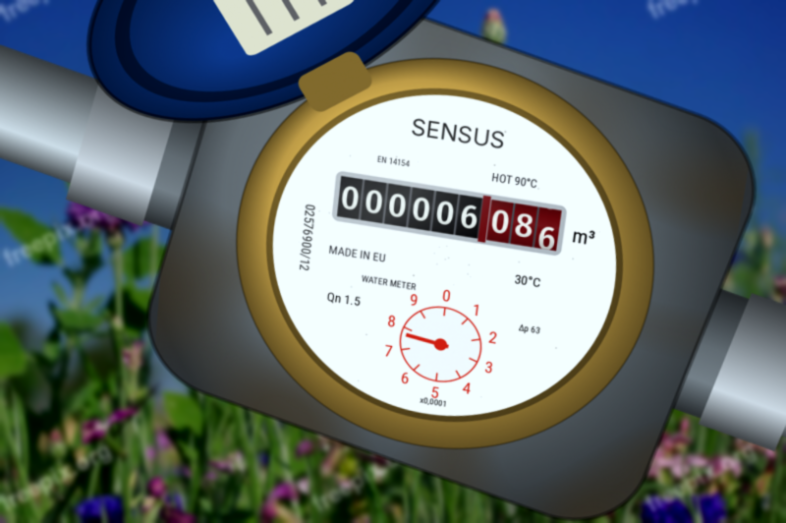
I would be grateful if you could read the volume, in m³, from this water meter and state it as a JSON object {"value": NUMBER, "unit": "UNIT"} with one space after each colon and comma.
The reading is {"value": 6.0857, "unit": "m³"}
